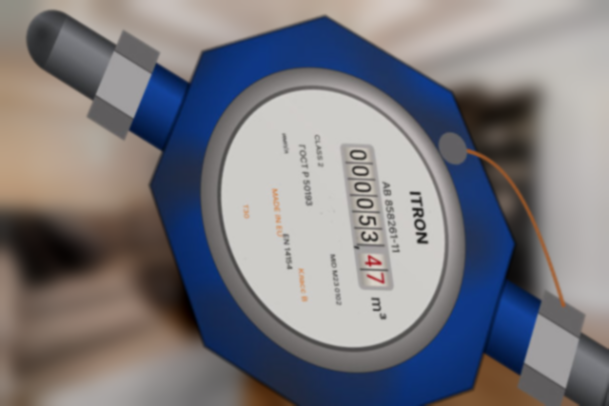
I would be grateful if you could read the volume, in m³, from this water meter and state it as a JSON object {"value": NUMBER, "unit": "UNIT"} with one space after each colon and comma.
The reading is {"value": 53.47, "unit": "m³"}
